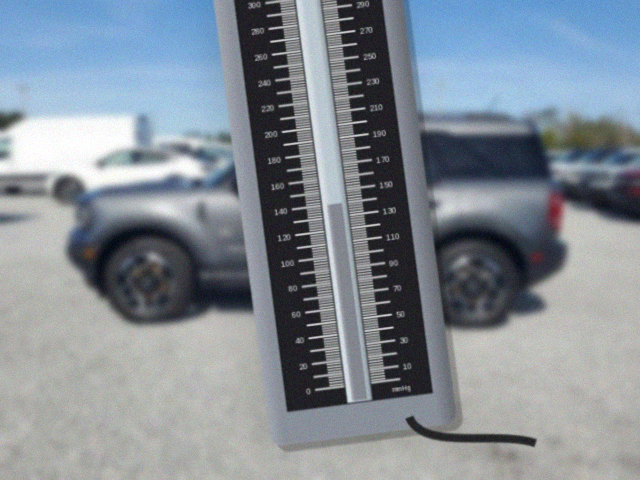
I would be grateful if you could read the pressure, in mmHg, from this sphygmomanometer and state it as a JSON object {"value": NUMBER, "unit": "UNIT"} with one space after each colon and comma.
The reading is {"value": 140, "unit": "mmHg"}
